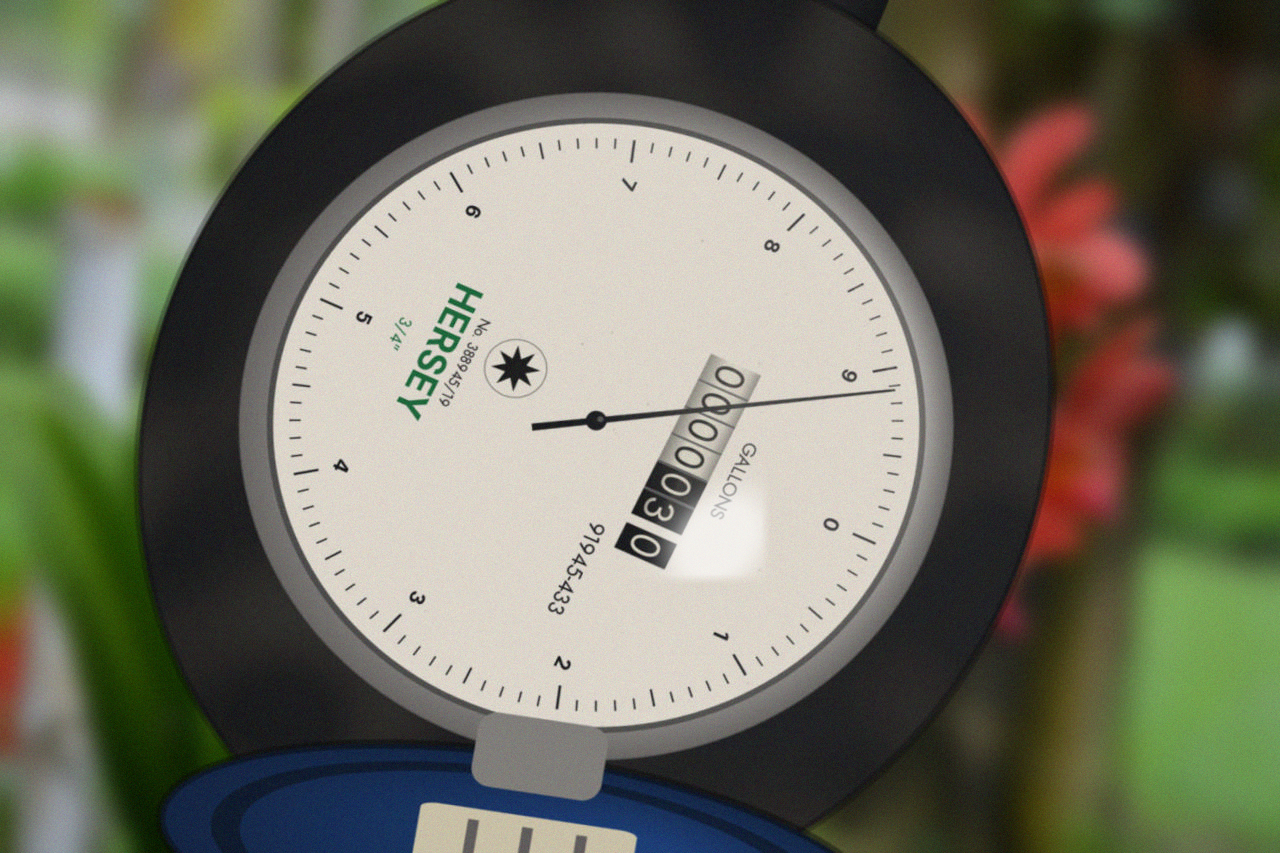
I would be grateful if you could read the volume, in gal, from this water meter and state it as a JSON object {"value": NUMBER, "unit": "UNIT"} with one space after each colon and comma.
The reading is {"value": 29.1, "unit": "gal"}
